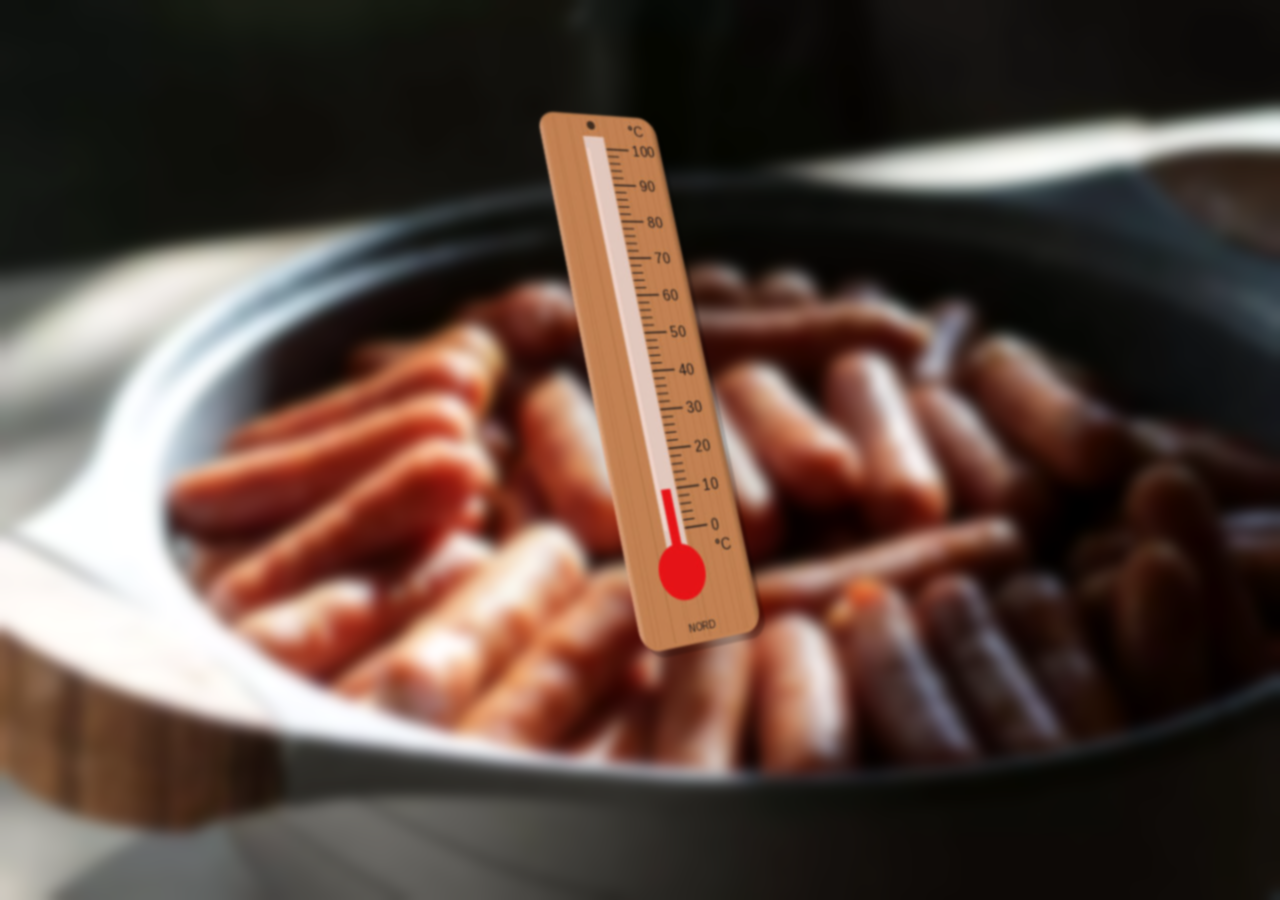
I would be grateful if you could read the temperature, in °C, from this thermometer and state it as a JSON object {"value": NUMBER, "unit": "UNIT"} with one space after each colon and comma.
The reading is {"value": 10, "unit": "°C"}
